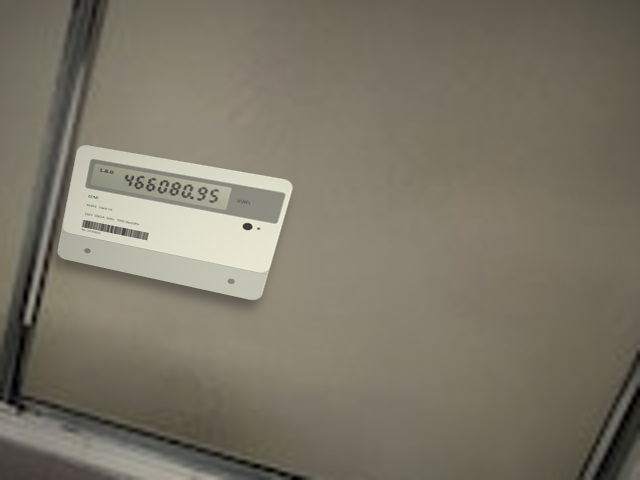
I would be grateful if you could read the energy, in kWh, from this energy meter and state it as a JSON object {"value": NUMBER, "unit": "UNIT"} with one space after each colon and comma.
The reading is {"value": 466080.95, "unit": "kWh"}
